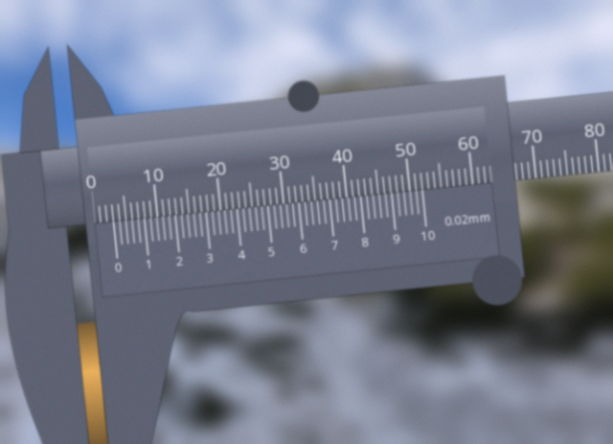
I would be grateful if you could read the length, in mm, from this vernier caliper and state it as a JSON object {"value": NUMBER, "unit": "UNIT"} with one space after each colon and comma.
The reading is {"value": 3.0, "unit": "mm"}
